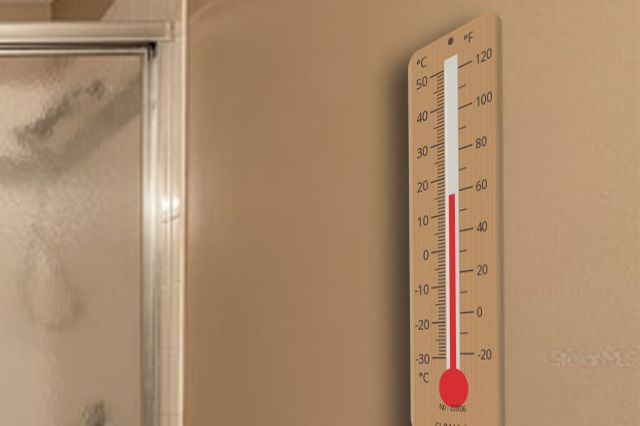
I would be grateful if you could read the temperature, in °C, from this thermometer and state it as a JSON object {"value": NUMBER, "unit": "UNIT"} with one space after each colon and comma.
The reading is {"value": 15, "unit": "°C"}
